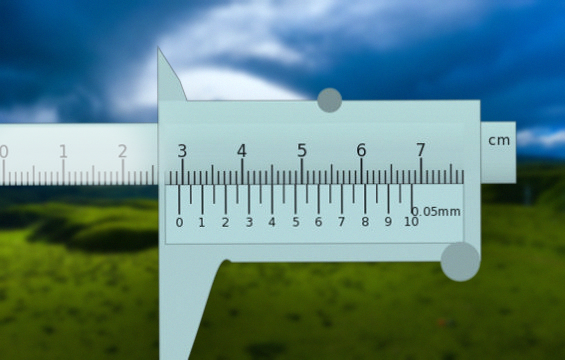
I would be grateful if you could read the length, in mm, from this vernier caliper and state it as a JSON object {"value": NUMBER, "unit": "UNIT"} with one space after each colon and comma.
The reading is {"value": 29.4, "unit": "mm"}
